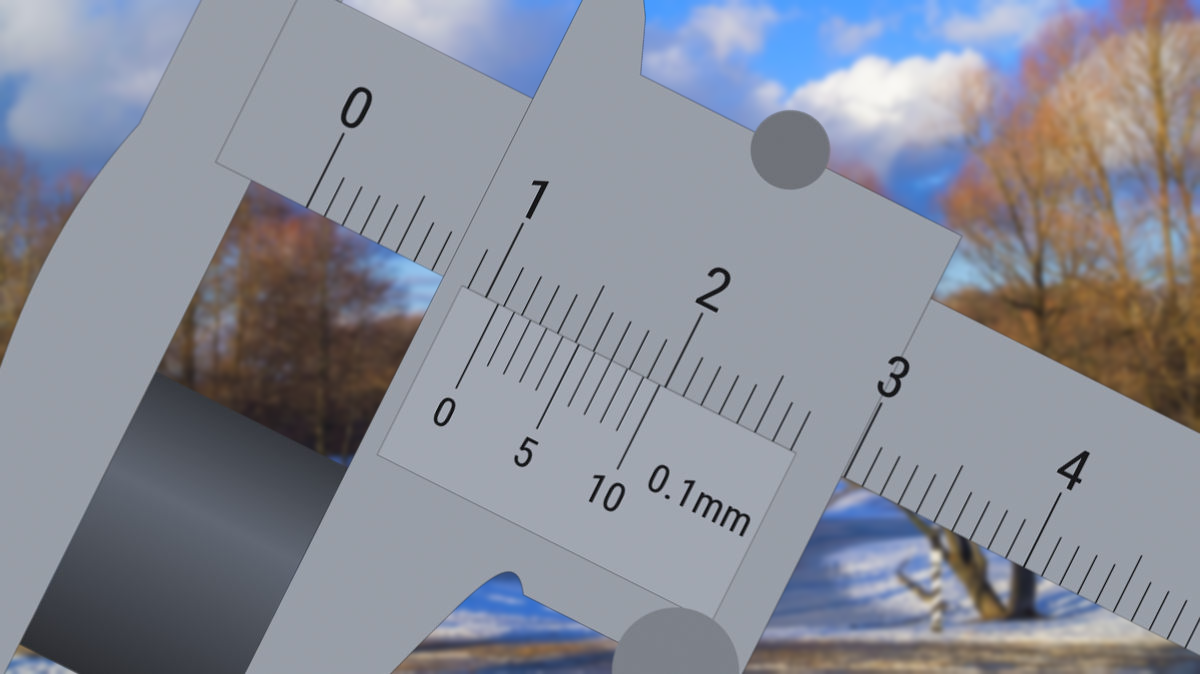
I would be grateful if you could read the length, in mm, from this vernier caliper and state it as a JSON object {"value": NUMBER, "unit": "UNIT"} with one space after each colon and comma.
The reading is {"value": 10.7, "unit": "mm"}
